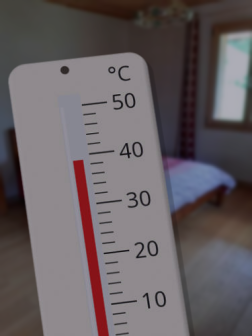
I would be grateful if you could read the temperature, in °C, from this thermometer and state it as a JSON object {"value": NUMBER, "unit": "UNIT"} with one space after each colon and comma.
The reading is {"value": 39, "unit": "°C"}
